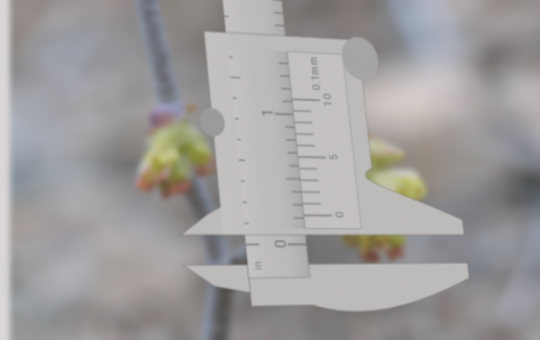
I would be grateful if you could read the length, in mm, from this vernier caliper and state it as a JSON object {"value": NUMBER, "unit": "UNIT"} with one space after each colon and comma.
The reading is {"value": 2.2, "unit": "mm"}
